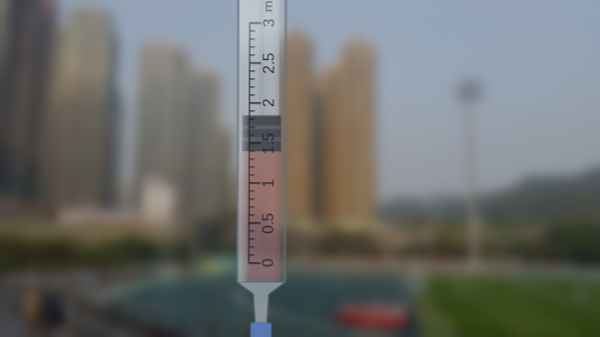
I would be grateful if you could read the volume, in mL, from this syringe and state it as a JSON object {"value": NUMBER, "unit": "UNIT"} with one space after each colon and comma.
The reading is {"value": 1.4, "unit": "mL"}
